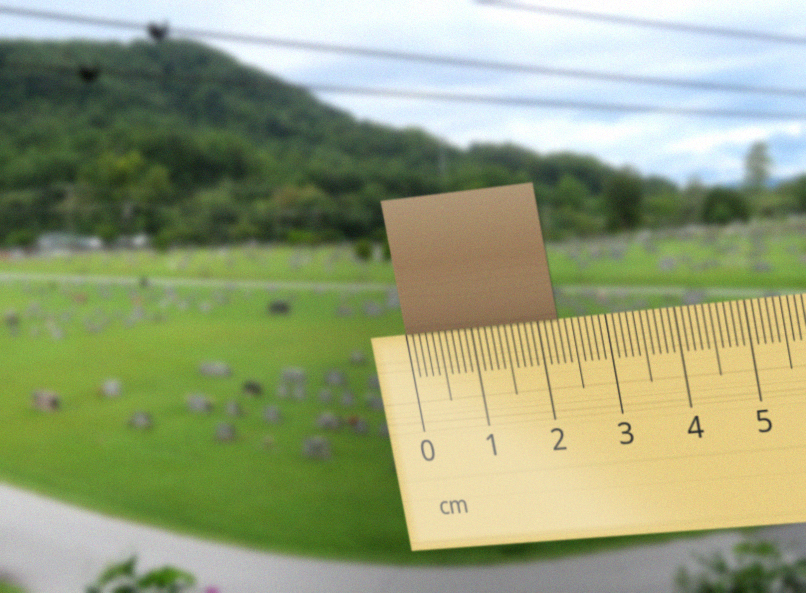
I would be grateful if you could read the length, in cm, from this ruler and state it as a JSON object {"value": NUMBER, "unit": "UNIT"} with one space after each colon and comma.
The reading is {"value": 2.3, "unit": "cm"}
